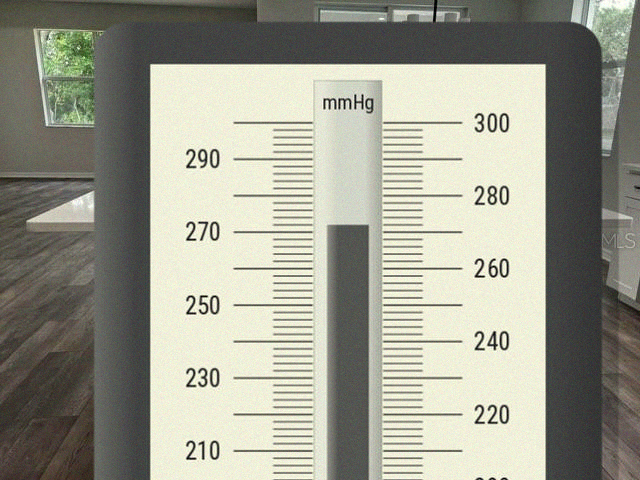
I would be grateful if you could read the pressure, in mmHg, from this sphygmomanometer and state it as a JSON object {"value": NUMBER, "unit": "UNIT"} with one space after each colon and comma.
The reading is {"value": 272, "unit": "mmHg"}
